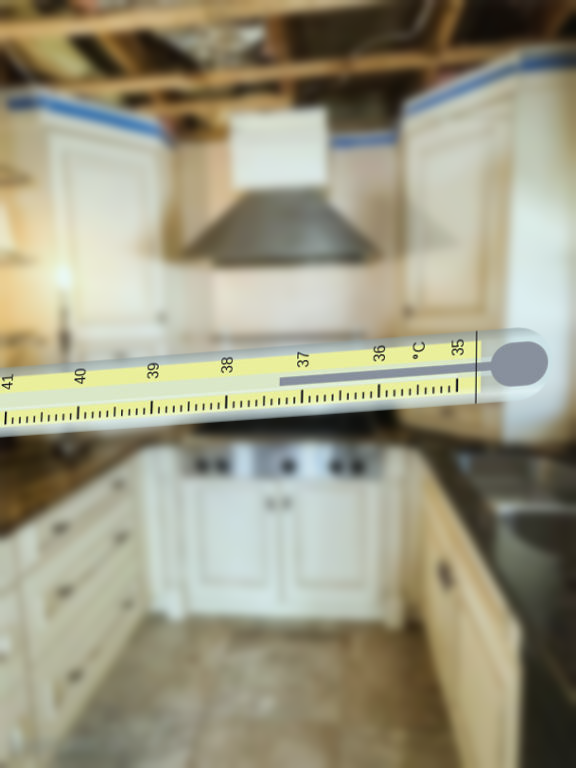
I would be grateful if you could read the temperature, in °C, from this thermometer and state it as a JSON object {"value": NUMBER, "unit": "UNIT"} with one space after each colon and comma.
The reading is {"value": 37.3, "unit": "°C"}
